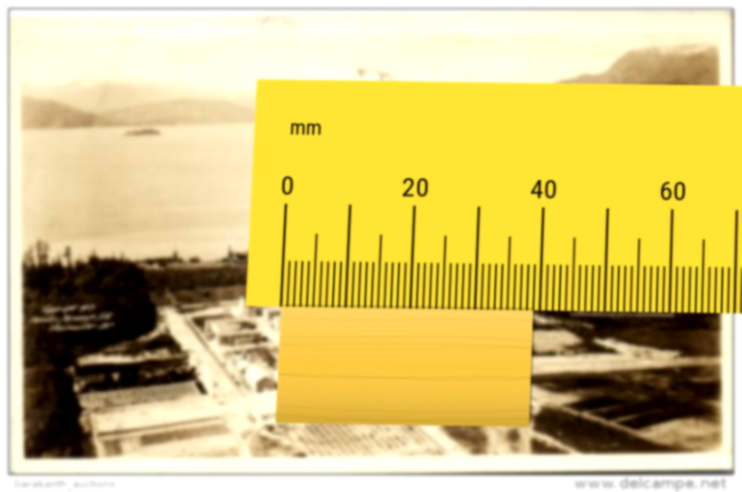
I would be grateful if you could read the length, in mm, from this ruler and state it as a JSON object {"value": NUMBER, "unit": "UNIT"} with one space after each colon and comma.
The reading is {"value": 39, "unit": "mm"}
